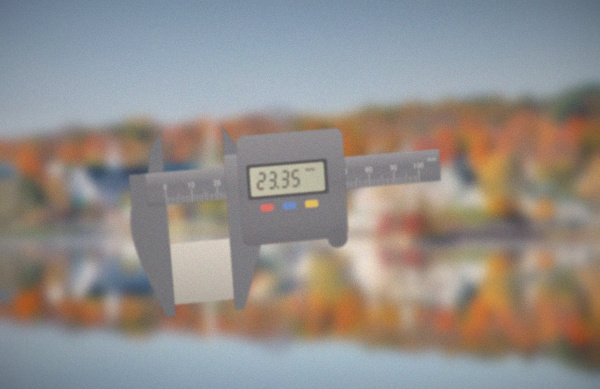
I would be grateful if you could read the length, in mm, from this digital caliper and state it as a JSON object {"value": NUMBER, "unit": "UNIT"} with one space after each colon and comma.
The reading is {"value": 23.35, "unit": "mm"}
